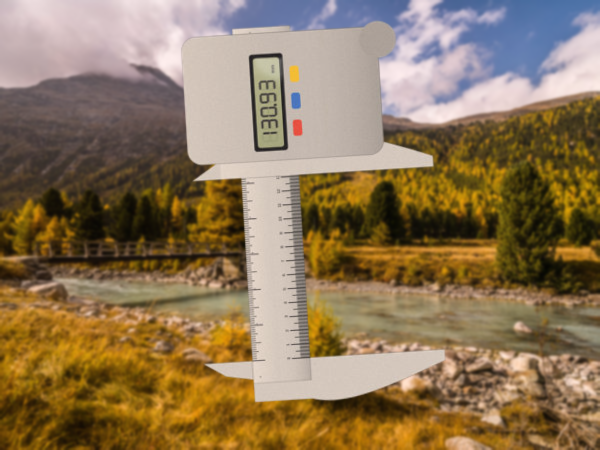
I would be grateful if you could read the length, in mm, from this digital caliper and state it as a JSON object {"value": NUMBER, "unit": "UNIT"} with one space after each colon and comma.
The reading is {"value": 130.93, "unit": "mm"}
